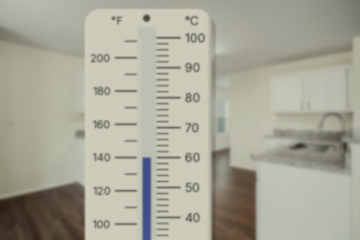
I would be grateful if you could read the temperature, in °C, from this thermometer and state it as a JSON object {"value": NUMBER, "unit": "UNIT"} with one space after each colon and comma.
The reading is {"value": 60, "unit": "°C"}
